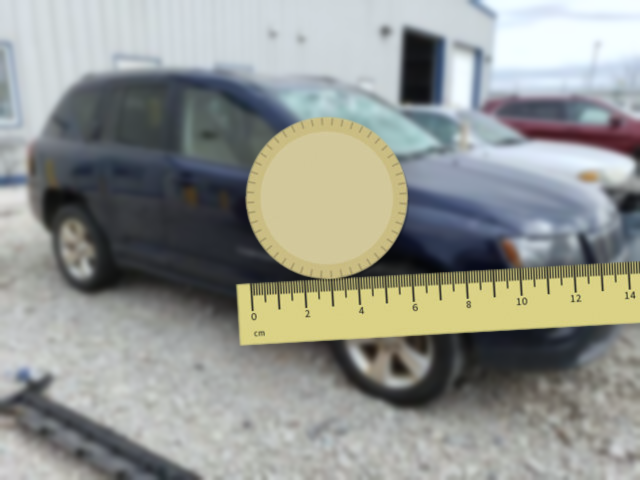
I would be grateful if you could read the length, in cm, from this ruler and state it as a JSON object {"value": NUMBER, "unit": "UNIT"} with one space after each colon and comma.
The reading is {"value": 6, "unit": "cm"}
